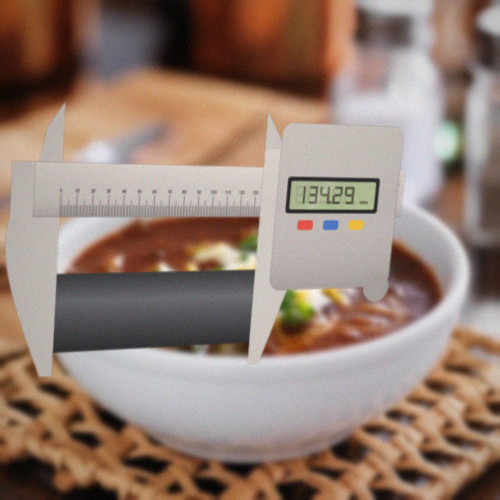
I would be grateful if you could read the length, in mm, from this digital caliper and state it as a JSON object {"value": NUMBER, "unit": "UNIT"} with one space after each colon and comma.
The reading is {"value": 134.29, "unit": "mm"}
